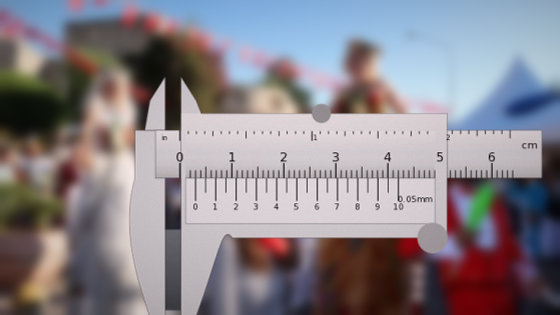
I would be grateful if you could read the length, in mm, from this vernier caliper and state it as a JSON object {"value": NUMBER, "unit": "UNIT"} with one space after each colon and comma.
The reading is {"value": 3.0, "unit": "mm"}
